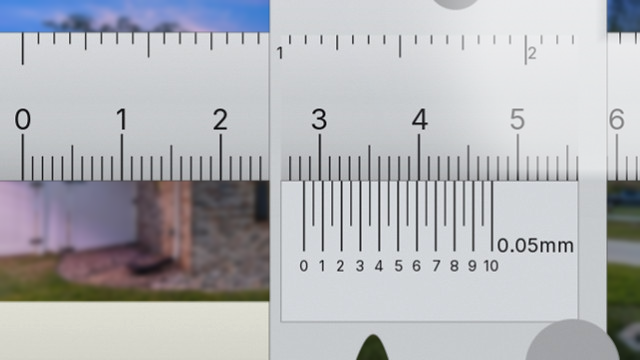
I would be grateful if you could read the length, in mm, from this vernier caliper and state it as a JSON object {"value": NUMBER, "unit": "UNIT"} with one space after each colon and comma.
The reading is {"value": 28.4, "unit": "mm"}
